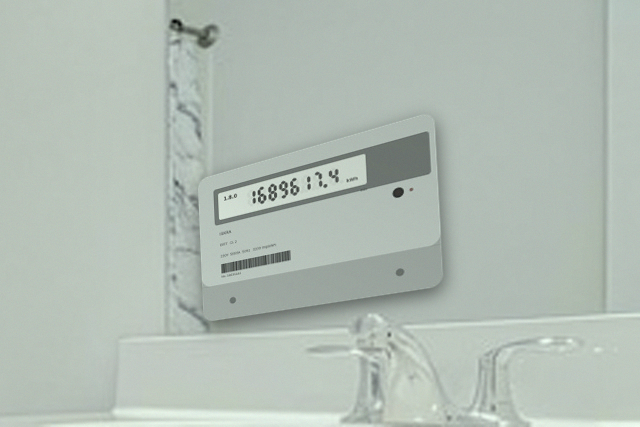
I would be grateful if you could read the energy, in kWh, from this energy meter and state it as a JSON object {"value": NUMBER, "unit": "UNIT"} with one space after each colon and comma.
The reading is {"value": 1689617.4, "unit": "kWh"}
